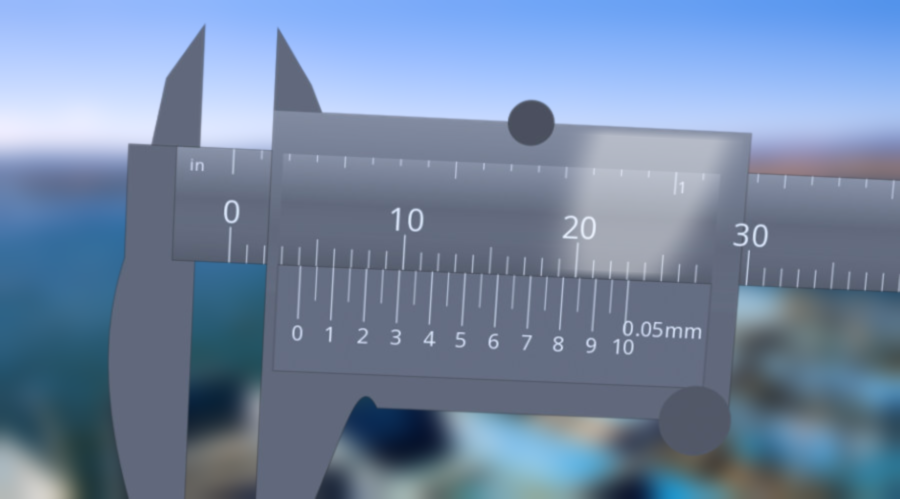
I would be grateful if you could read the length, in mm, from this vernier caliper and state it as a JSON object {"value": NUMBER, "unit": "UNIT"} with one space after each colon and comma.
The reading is {"value": 4.1, "unit": "mm"}
